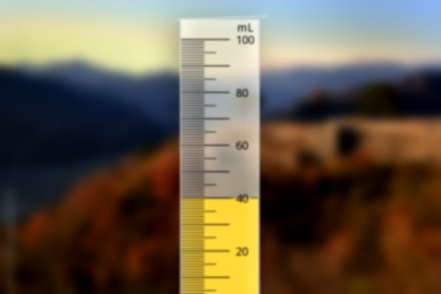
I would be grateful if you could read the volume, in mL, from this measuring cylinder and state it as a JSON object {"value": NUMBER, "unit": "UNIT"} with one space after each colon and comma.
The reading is {"value": 40, "unit": "mL"}
